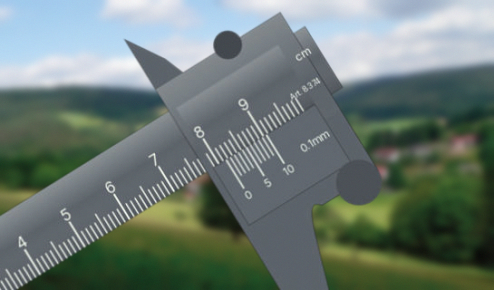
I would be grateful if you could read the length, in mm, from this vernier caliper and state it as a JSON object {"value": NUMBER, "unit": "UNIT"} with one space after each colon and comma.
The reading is {"value": 81.6, "unit": "mm"}
